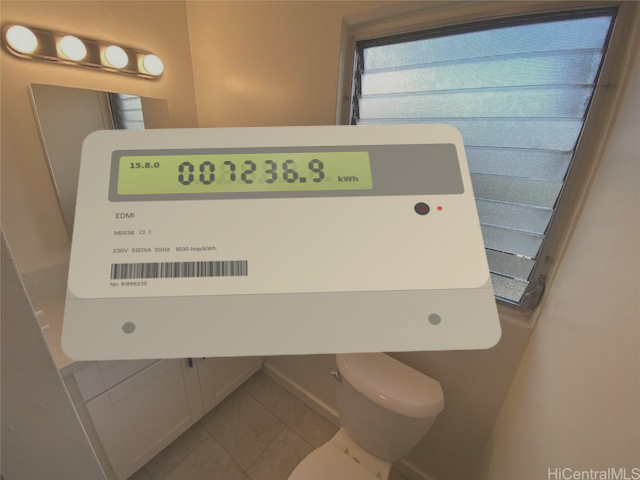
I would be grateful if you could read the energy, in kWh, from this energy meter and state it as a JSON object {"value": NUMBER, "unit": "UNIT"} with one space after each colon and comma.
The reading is {"value": 7236.9, "unit": "kWh"}
